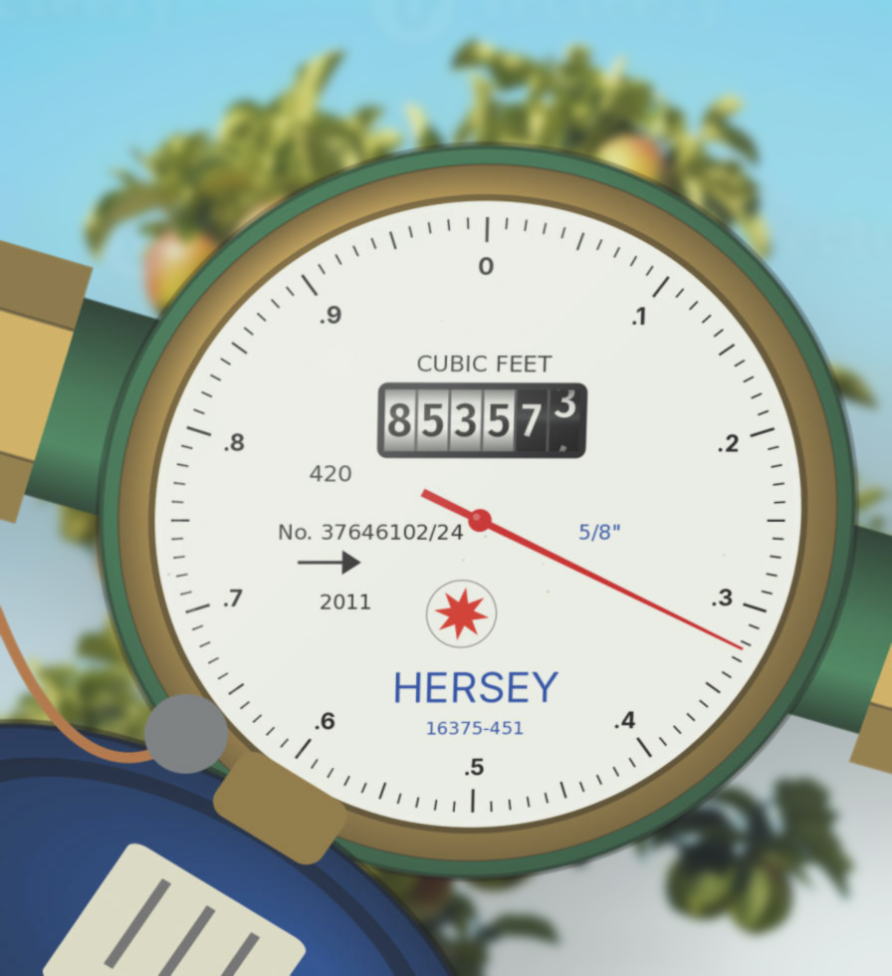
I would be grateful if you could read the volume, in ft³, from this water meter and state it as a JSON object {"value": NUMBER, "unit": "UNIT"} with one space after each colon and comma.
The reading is {"value": 853573.32, "unit": "ft³"}
